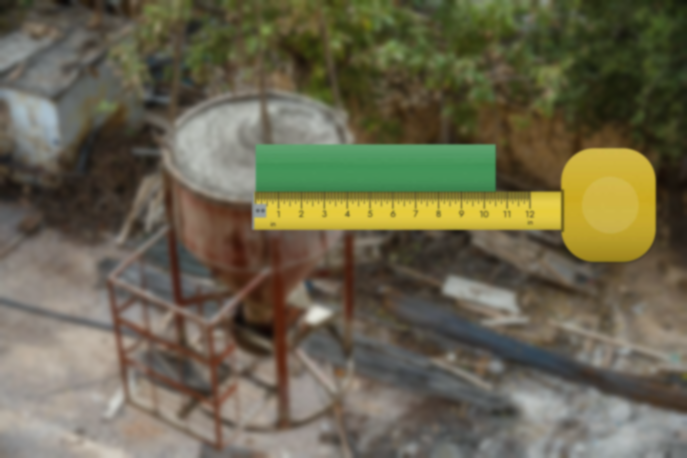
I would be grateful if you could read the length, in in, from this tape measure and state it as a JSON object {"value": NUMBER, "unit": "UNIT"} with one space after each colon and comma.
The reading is {"value": 10.5, "unit": "in"}
